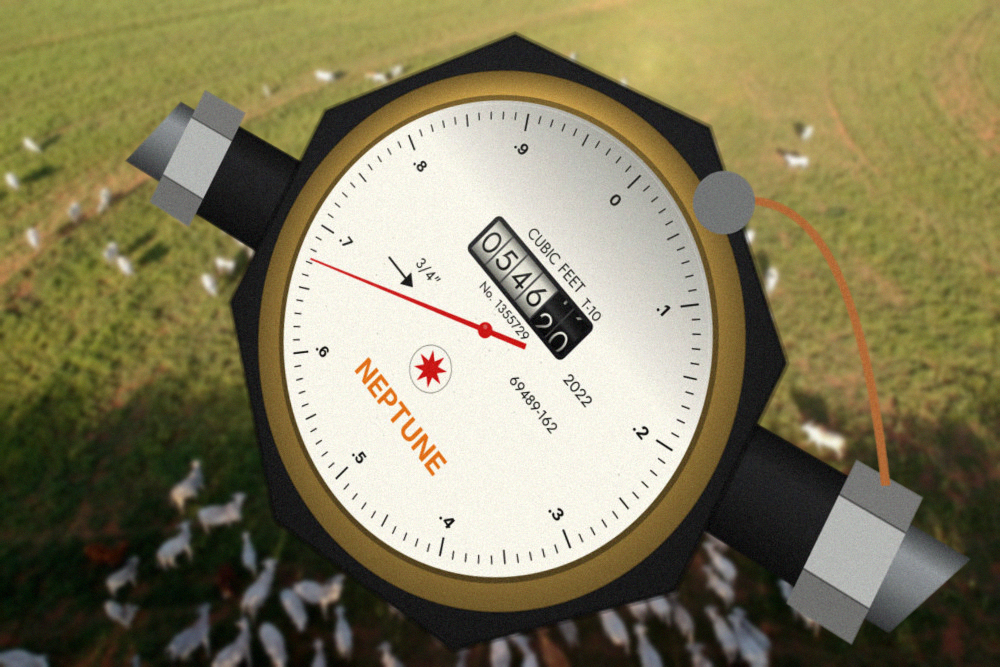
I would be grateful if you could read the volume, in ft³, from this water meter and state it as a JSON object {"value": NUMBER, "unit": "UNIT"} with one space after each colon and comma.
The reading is {"value": 54619.67, "unit": "ft³"}
